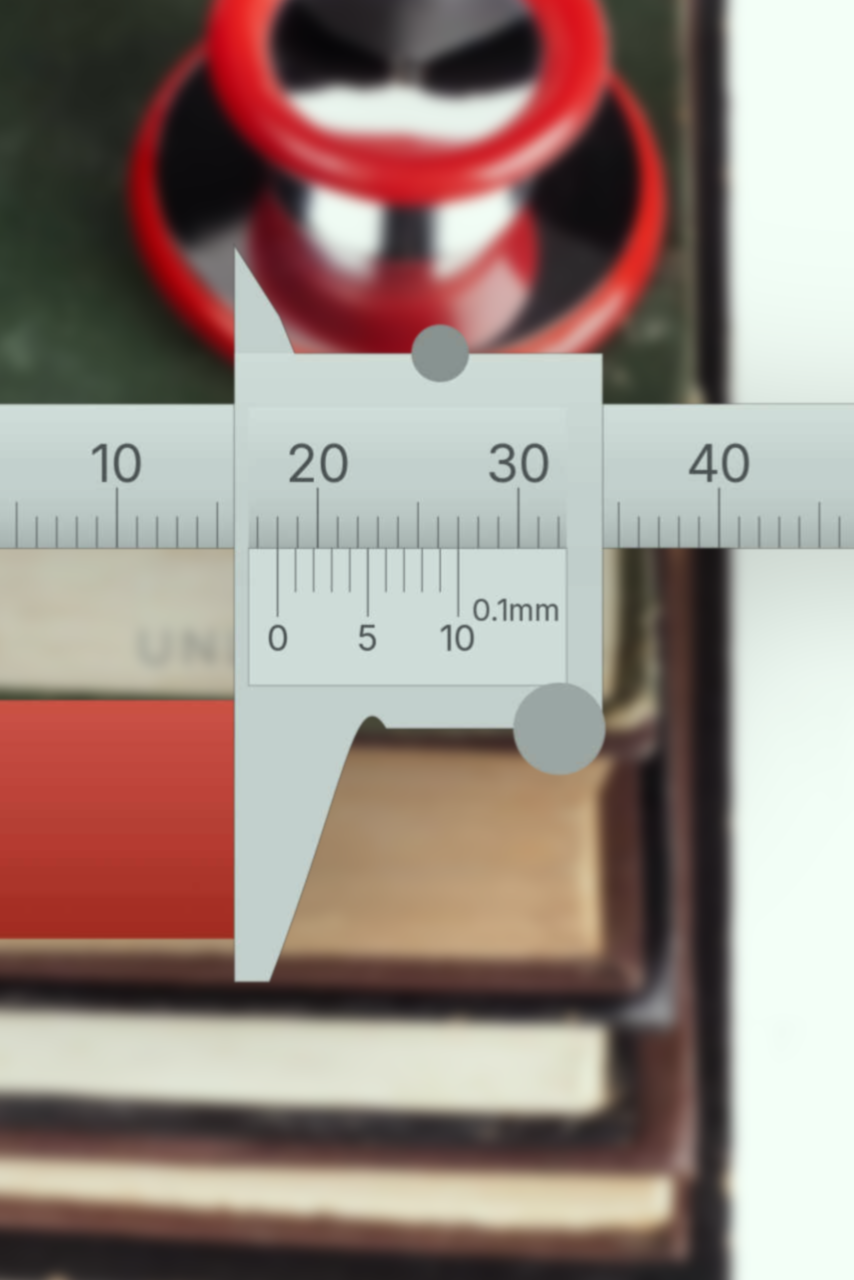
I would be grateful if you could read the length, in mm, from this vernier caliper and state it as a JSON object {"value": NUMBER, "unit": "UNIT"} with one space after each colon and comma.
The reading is {"value": 18.0, "unit": "mm"}
